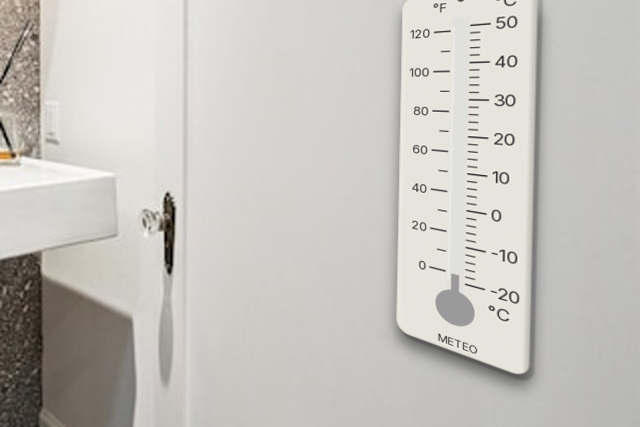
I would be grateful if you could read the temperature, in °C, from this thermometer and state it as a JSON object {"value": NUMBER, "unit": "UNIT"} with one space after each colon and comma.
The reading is {"value": -18, "unit": "°C"}
